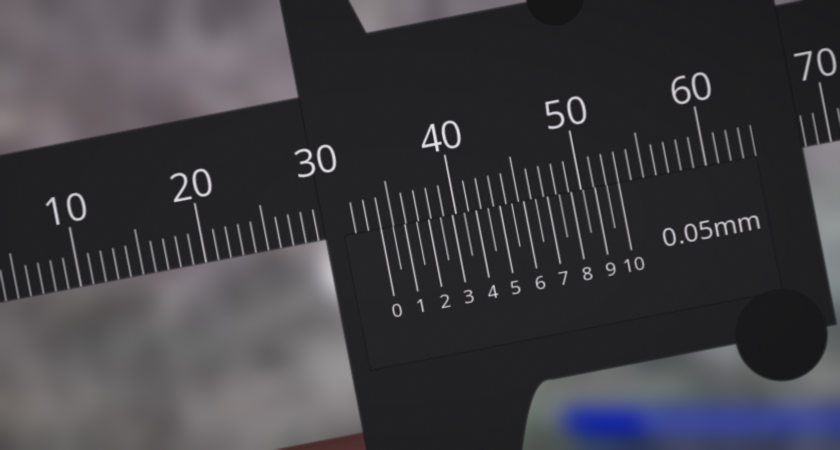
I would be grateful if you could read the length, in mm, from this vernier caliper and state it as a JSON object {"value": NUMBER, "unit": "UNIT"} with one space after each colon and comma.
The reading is {"value": 34.0, "unit": "mm"}
